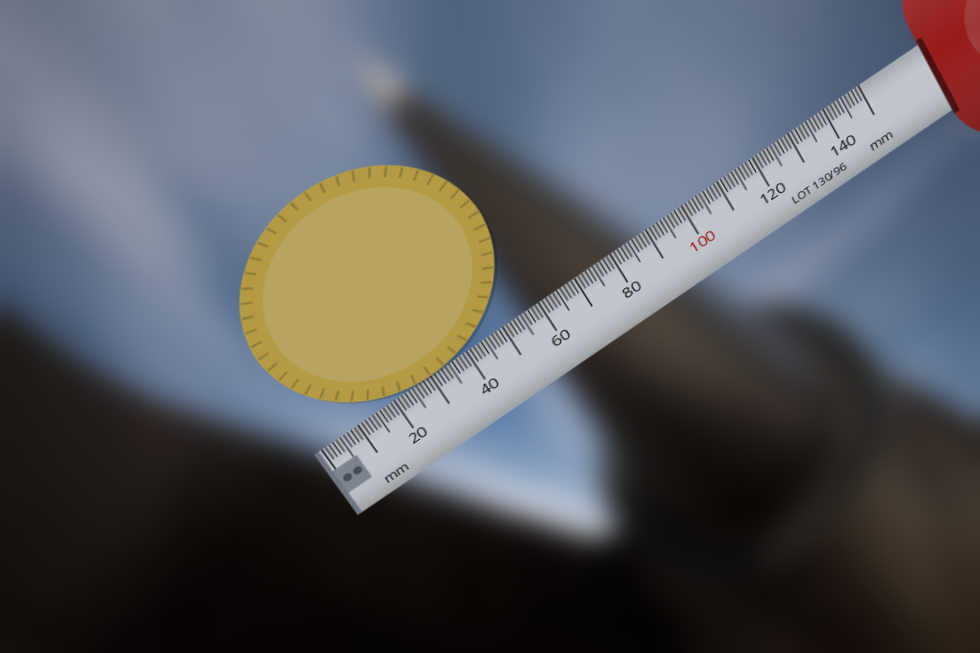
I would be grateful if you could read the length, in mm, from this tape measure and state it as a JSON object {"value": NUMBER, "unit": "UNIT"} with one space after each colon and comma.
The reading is {"value": 60, "unit": "mm"}
